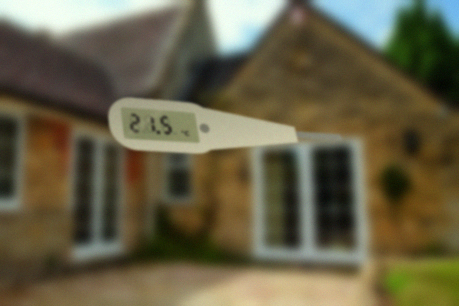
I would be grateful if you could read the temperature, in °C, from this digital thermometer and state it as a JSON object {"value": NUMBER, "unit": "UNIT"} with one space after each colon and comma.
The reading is {"value": 21.5, "unit": "°C"}
